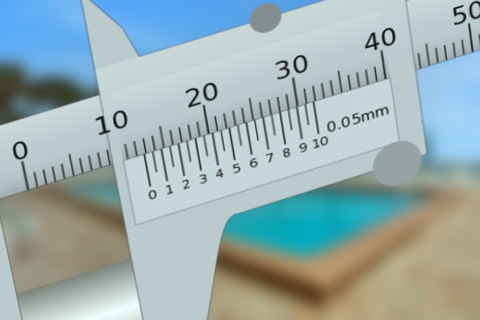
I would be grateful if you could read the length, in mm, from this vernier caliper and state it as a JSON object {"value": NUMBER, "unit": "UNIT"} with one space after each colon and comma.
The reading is {"value": 12.8, "unit": "mm"}
